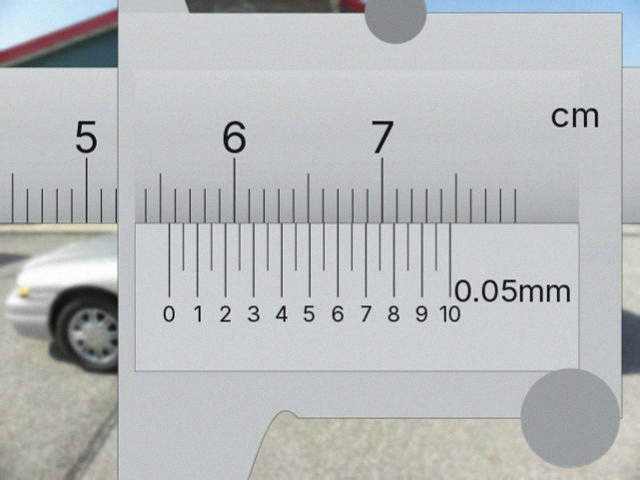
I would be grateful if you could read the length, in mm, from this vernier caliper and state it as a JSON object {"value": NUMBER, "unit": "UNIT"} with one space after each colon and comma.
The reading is {"value": 55.6, "unit": "mm"}
